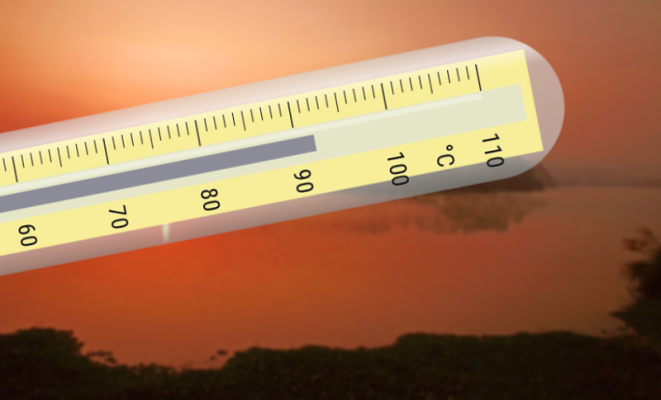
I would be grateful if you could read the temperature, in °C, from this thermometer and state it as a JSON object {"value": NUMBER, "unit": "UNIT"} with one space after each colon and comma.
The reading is {"value": 92, "unit": "°C"}
